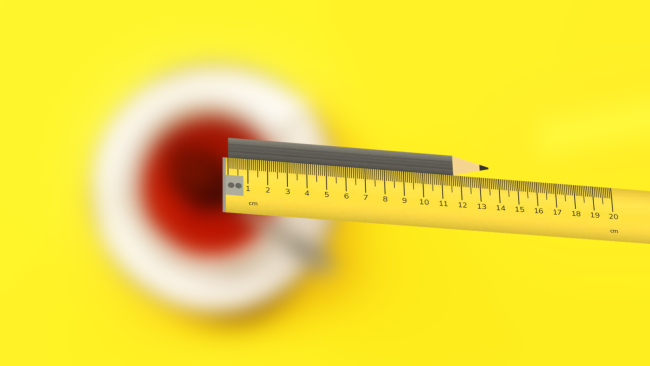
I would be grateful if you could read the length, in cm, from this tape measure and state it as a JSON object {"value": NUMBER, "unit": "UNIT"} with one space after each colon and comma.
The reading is {"value": 13.5, "unit": "cm"}
